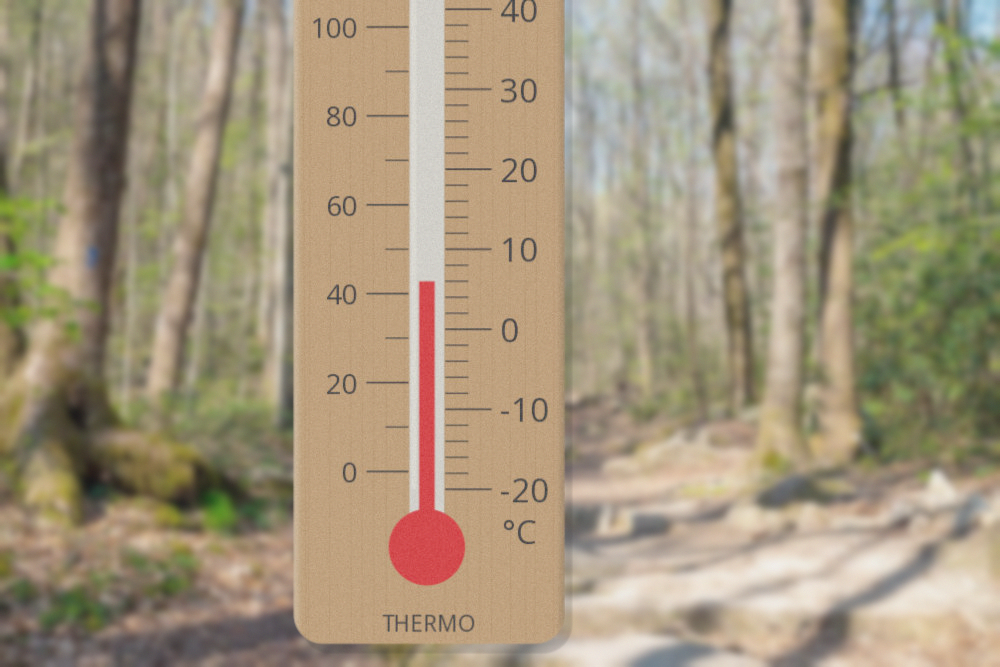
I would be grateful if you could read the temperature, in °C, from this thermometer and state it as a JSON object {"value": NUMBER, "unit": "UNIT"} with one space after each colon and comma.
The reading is {"value": 6, "unit": "°C"}
